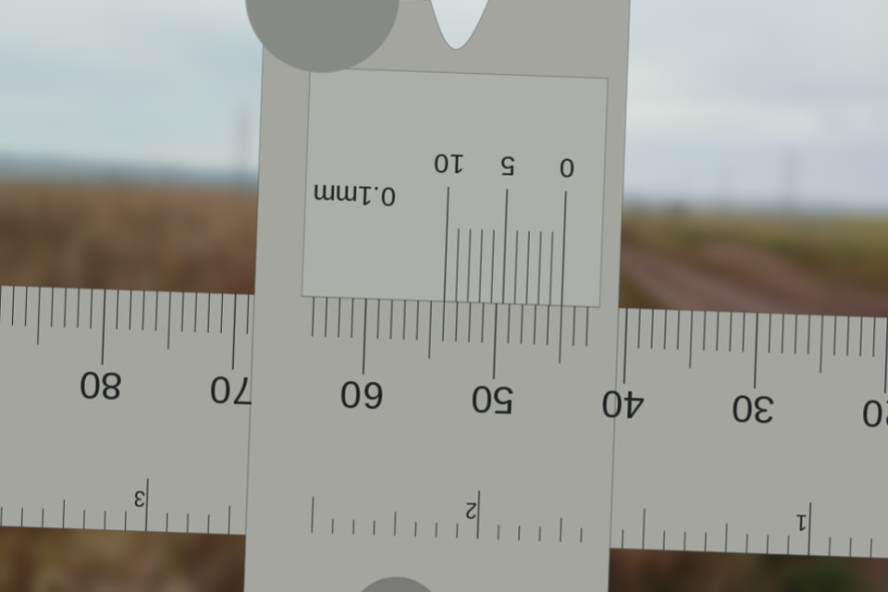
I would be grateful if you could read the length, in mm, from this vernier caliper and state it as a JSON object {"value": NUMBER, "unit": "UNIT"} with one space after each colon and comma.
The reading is {"value": 45.0, "unit": "mm"}
